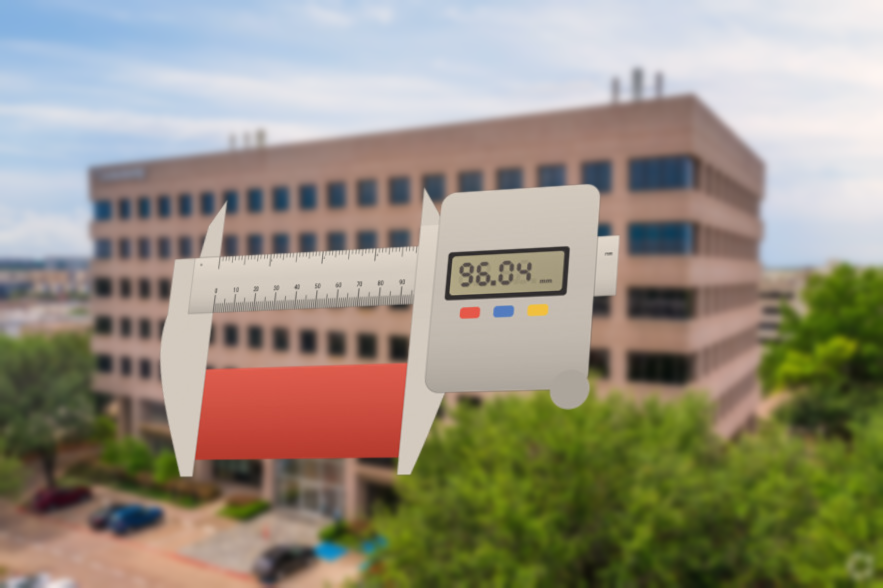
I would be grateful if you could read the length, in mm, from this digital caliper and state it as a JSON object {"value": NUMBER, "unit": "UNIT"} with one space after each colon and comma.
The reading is {"value": 96.04, "unit": "mm"}
